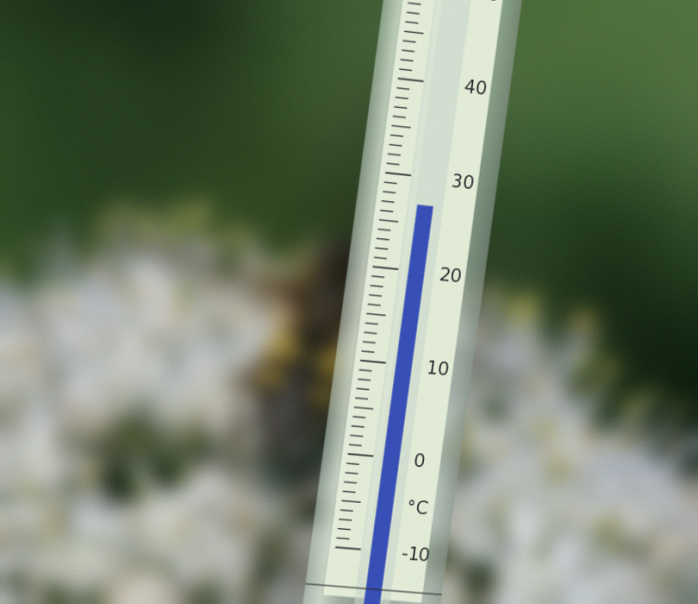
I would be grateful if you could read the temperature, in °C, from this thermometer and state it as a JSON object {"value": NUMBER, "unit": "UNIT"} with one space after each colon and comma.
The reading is {"value": 27, "unit": "°C"}
